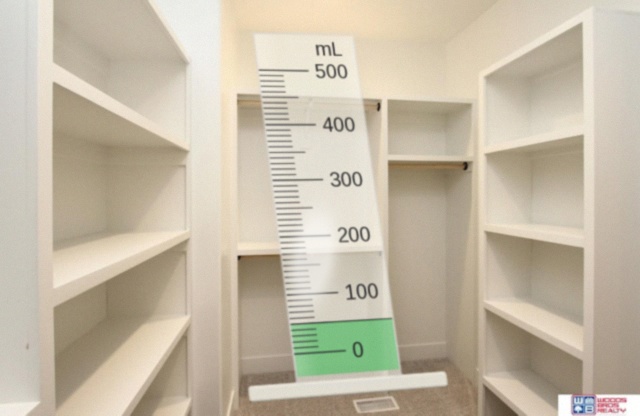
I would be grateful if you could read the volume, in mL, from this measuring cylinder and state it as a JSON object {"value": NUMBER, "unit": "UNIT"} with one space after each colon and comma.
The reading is {"value": 50, "unit": "mL"}
